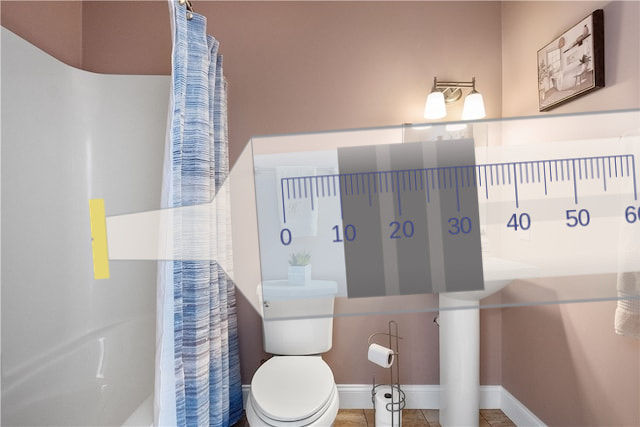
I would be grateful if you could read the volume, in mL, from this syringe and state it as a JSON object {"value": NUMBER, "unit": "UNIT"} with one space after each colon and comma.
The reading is {"value": 10, "unit": "mL"}
